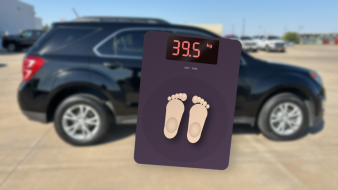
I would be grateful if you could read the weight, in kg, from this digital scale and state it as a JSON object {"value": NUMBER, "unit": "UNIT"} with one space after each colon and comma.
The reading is {"value": 39.5, "unit": "kg"}
